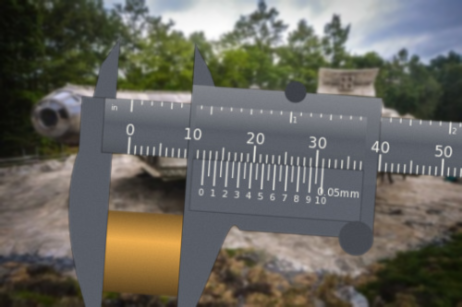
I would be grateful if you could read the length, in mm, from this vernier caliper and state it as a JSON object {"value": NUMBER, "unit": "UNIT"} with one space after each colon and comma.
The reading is {"value": 12.0, "unit": "mm"}
